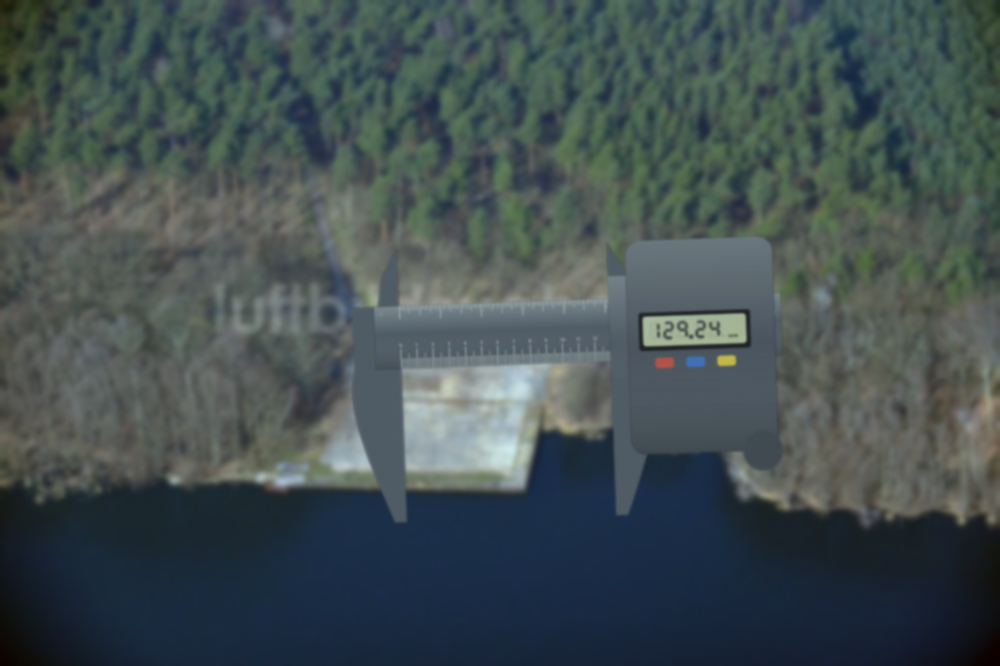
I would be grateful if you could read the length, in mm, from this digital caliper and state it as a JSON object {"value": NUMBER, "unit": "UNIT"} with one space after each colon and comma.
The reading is {"value": 129.24, "unit": "mm"}
